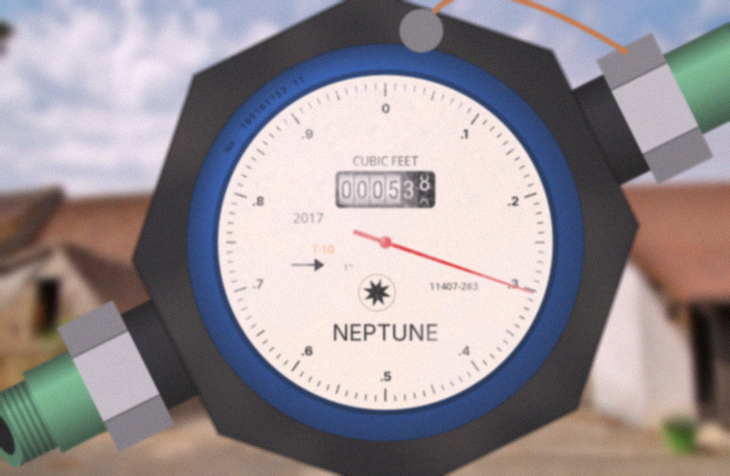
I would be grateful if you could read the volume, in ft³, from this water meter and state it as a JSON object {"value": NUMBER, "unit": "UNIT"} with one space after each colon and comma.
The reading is {"value": 538.30, "unit": "ft³"}
